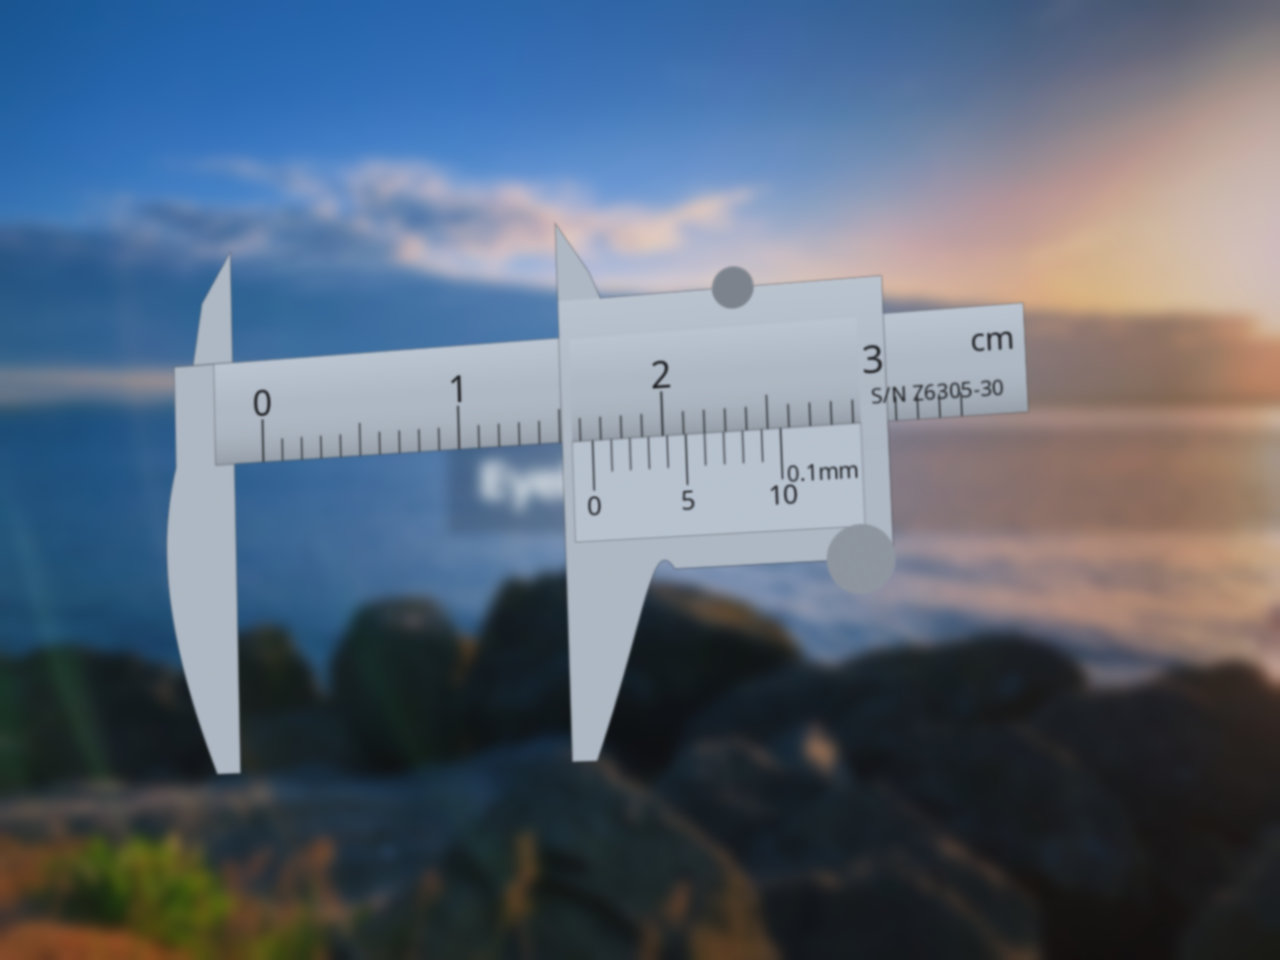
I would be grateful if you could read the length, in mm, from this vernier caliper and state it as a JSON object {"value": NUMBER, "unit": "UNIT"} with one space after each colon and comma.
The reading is {"value": 16.6, "unit": "mm"}
